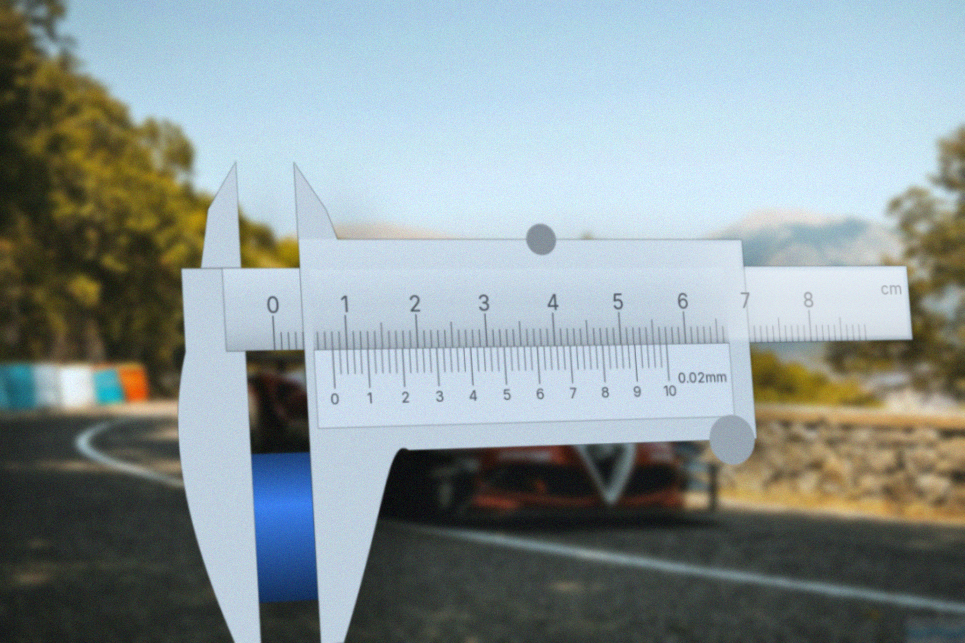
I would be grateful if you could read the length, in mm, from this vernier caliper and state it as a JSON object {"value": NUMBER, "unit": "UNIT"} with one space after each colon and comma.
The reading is {"value": 8.0, "unit": "mm"}
